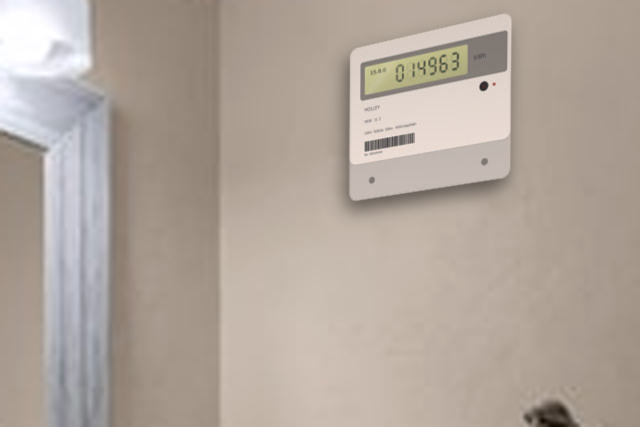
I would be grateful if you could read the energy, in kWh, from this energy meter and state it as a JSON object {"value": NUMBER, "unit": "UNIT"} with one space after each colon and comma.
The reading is {"value": 14963, "unit": "kWh"}
